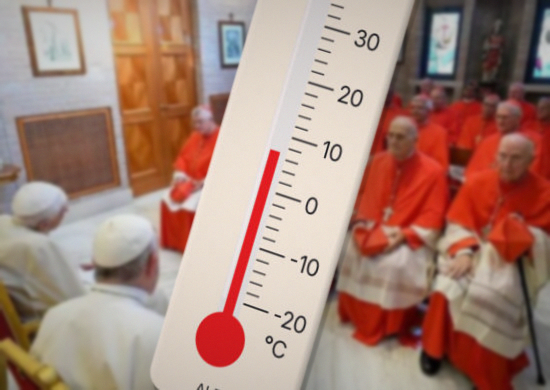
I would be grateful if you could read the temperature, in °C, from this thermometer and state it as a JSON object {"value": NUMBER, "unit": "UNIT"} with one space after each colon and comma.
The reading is {"value": 7, "unit": "°C"}
